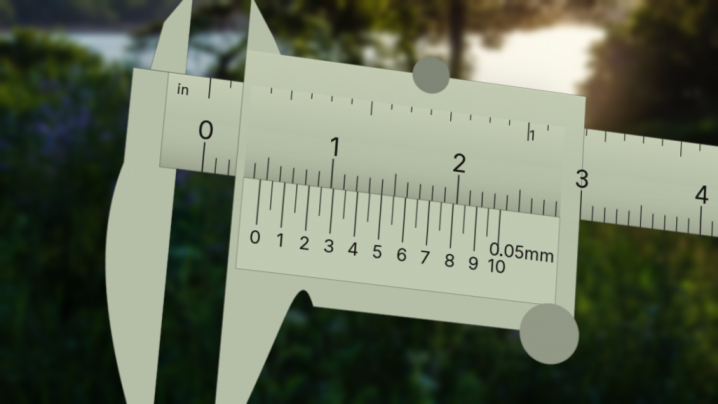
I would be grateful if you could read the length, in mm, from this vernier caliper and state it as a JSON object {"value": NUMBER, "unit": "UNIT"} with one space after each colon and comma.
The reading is {"value": 4.5, "unit": "mm"}
